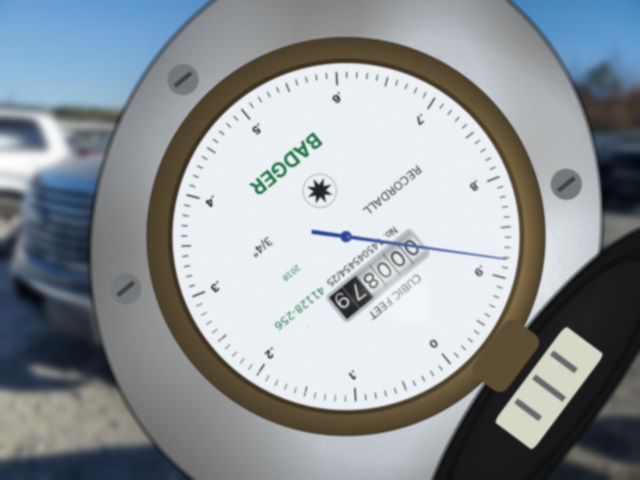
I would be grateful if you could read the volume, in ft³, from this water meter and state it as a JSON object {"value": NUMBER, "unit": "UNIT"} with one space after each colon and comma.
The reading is {"value": 878.88, "unit": "ft³"}
